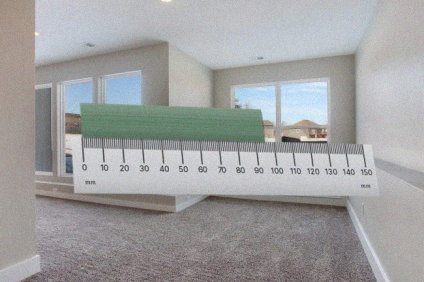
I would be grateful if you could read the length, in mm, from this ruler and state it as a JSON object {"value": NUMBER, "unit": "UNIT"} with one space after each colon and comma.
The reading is {"value": 95, "unit": "mm"}
